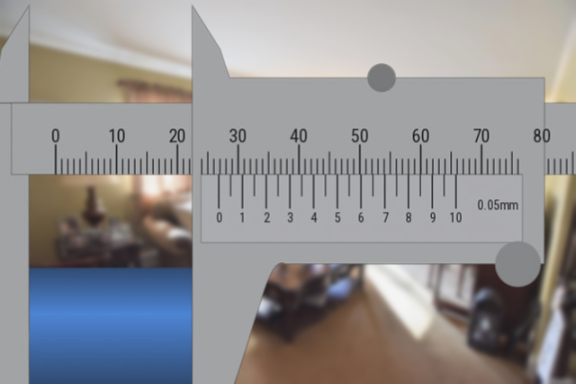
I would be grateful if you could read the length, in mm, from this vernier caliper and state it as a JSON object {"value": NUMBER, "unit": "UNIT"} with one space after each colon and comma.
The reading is {"value": 26.8, "unit": "mm"}
